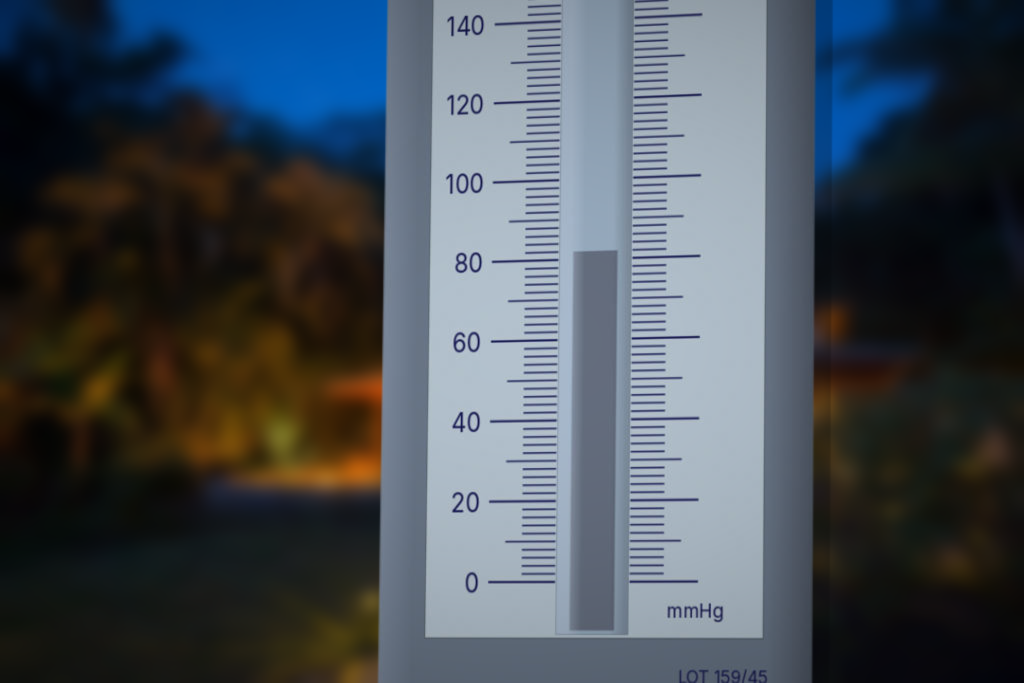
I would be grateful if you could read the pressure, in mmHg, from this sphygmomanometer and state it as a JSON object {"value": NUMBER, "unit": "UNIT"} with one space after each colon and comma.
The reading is {"value": 82, "unit": "mmHg"}
